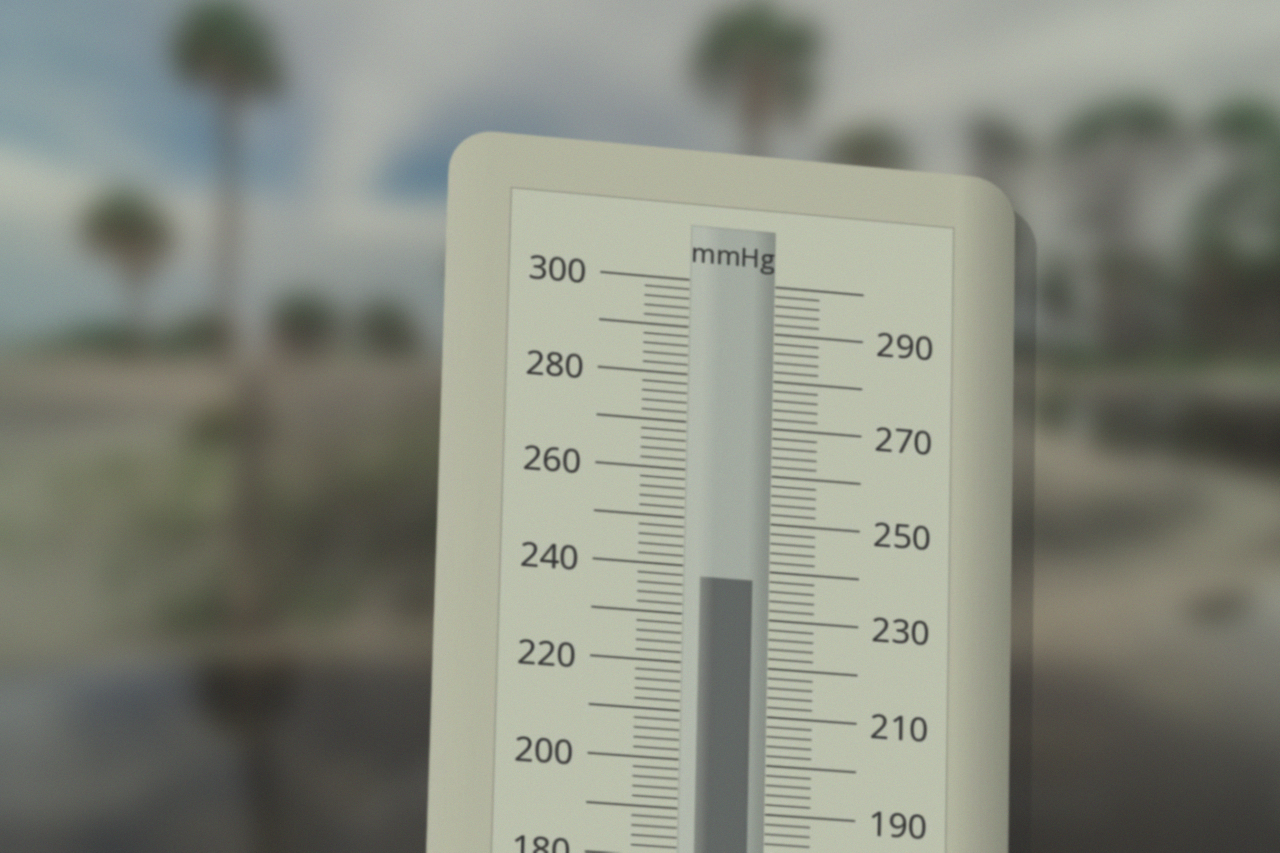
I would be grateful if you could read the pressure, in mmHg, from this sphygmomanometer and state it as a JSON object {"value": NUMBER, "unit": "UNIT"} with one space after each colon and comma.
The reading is {"value": 238, "unit": "mmHg"}
